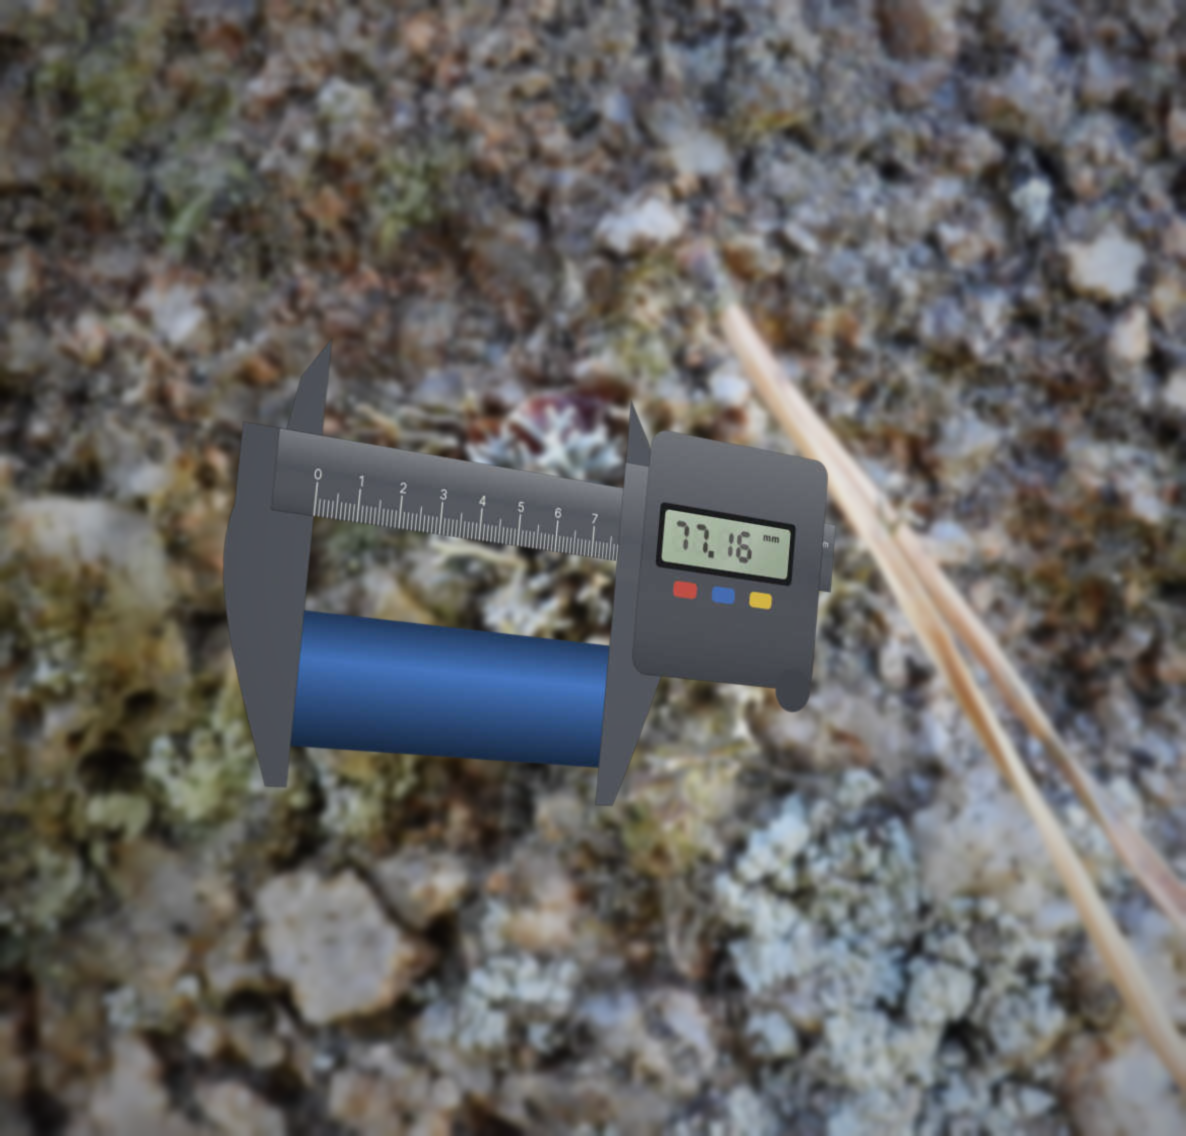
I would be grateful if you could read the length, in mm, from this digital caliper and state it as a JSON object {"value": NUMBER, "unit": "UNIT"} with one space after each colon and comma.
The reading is {"value": 77.16, "unit": "mm"}
